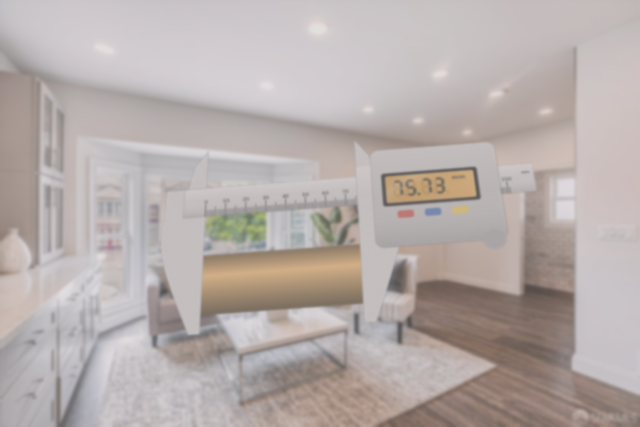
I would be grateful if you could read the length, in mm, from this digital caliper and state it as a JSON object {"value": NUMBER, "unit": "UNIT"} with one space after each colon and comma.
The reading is {"value": 75.73, "unit": "mm"}
